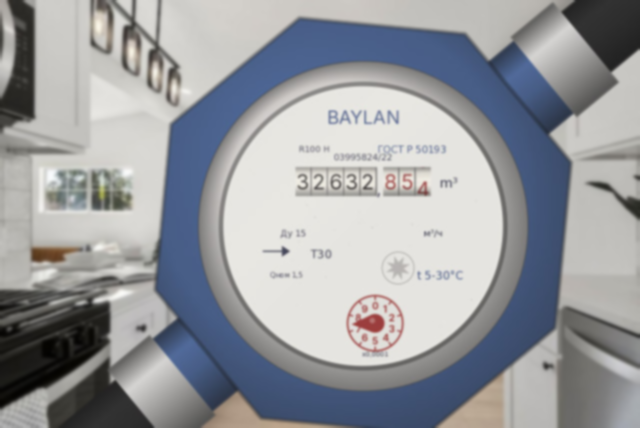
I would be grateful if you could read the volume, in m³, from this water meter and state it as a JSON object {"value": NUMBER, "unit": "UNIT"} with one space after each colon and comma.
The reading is {"value": 32632.8537, "unit": "m³"}
